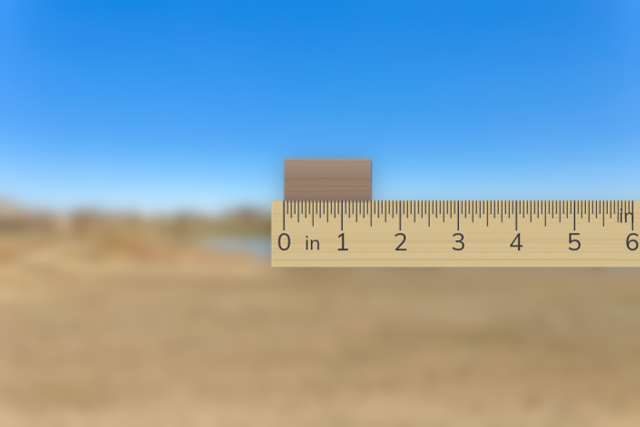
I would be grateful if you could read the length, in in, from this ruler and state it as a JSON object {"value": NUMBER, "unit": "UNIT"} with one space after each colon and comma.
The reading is {"value": 1.5, "unit": "in"}
